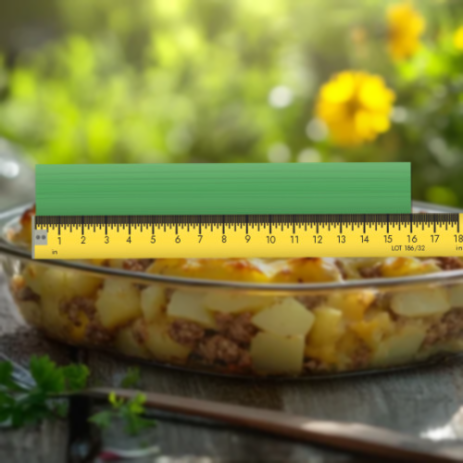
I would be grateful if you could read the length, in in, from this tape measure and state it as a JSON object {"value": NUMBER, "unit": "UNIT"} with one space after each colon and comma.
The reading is {"value": 16, "unit": "in"}
